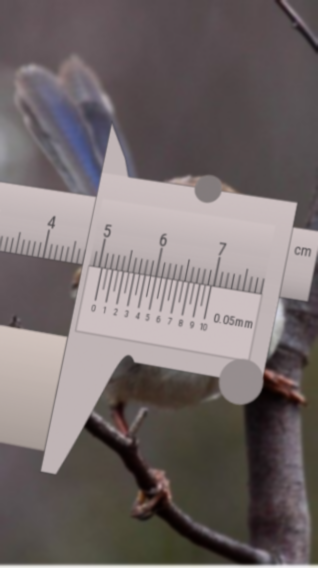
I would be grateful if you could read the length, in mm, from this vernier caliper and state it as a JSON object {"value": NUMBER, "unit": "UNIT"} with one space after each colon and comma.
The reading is {"value": 50.5, "unit": "mm"}
